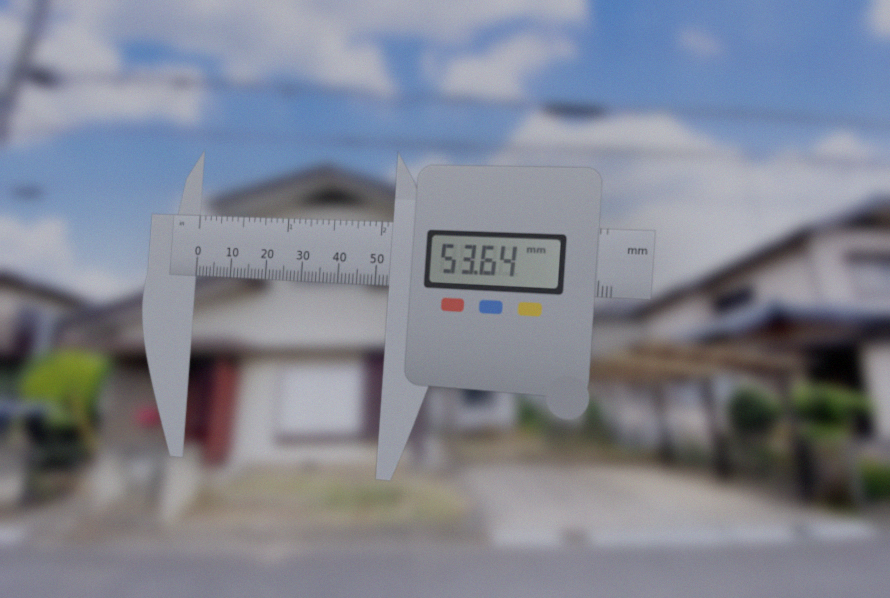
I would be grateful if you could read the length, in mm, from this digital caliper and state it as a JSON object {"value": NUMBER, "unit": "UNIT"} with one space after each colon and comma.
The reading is {"value": 53.64, "unit": "mm"}
